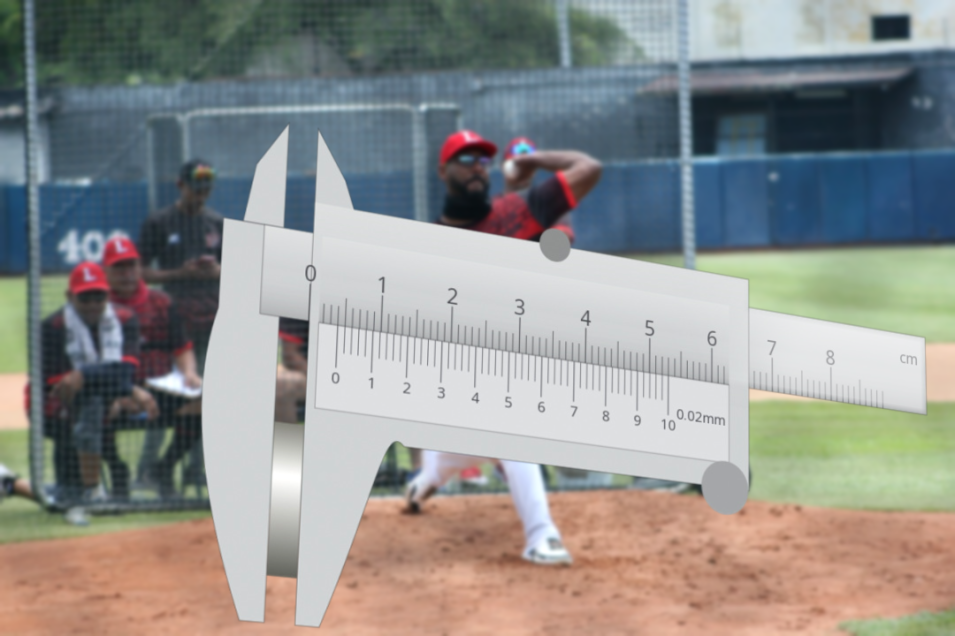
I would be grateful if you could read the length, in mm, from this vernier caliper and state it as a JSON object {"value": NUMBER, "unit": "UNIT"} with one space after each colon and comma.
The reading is {"value": 4.0, "unit": "mm"}
